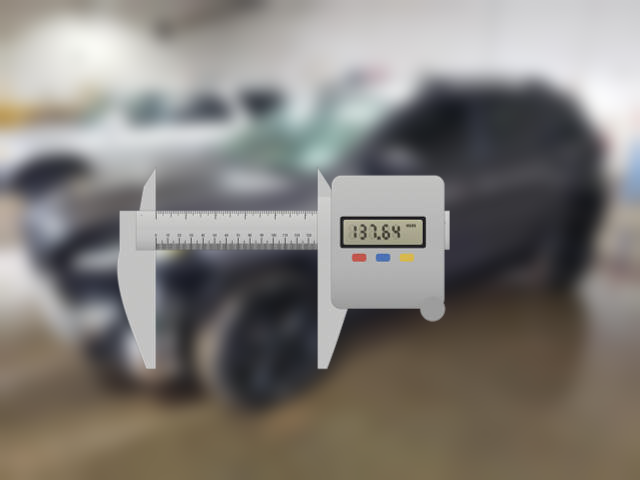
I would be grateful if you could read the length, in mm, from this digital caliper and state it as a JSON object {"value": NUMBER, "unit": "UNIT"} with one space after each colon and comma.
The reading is {"value": 137.64, "unit": "mm"}
